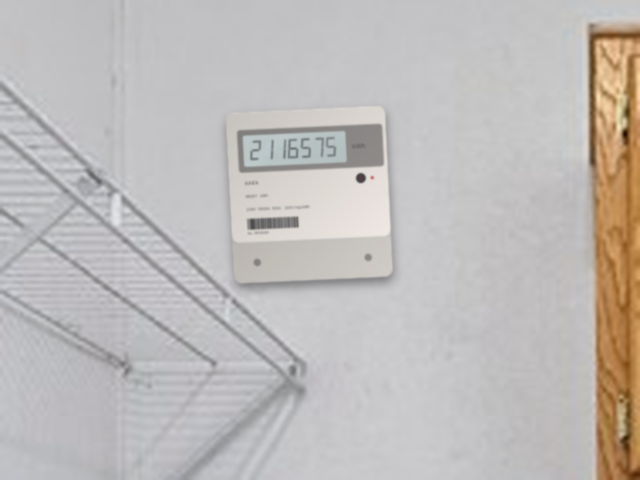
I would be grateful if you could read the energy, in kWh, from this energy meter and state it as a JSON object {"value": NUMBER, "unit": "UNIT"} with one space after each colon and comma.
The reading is {"value": 2116575, "unit": "kWh"}
